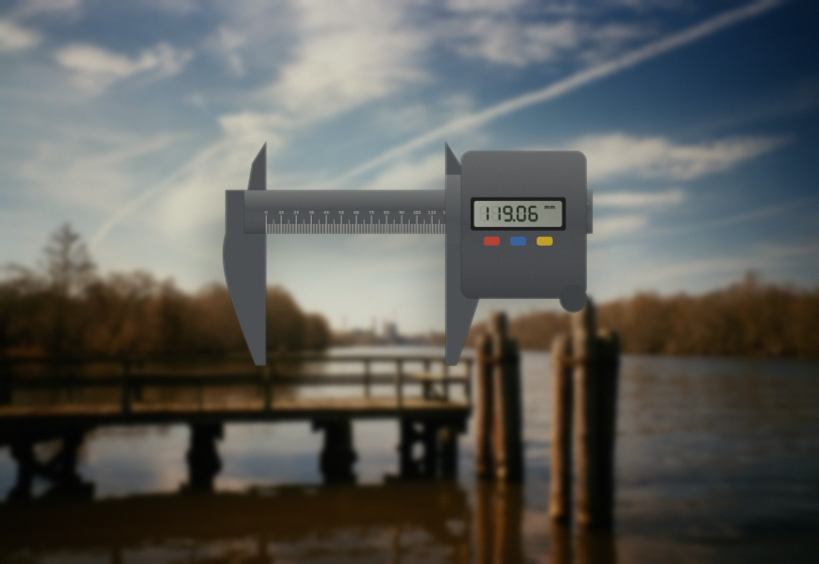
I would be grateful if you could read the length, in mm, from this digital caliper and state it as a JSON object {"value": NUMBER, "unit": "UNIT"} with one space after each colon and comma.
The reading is {"value": 119.06, "unit": "mm"}
